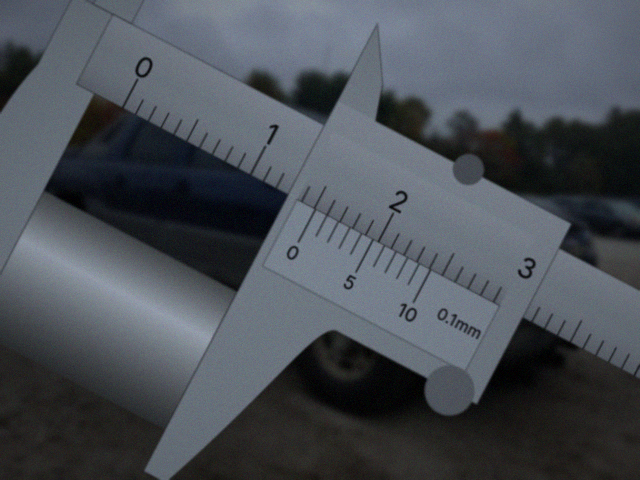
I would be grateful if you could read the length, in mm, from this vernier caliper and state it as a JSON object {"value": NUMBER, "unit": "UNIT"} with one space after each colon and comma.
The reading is {"value": 15.1, "unit": "mm"}
